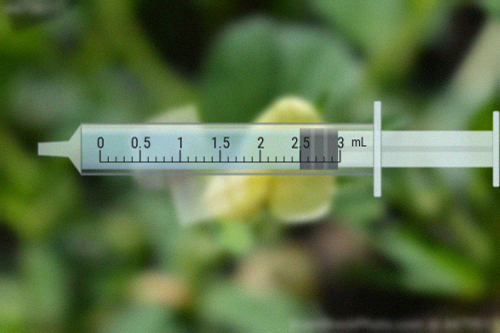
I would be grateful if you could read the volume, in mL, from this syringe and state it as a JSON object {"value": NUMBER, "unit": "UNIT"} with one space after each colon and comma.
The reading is {"value": 2.5, "unit": "mL"}
